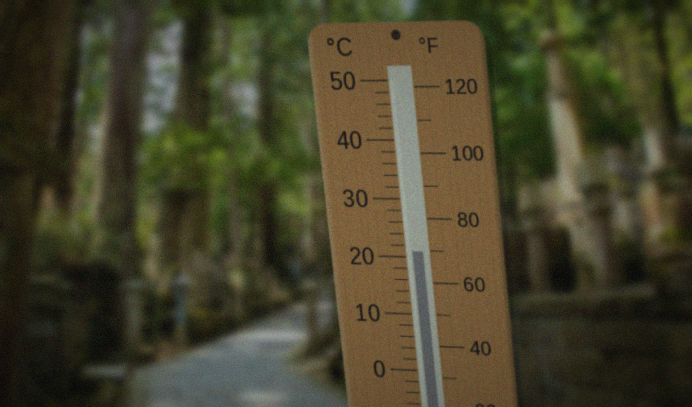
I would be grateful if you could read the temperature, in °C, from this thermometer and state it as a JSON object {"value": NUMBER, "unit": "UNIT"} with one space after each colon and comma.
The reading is {"value": 21, "unit": "°C"}
